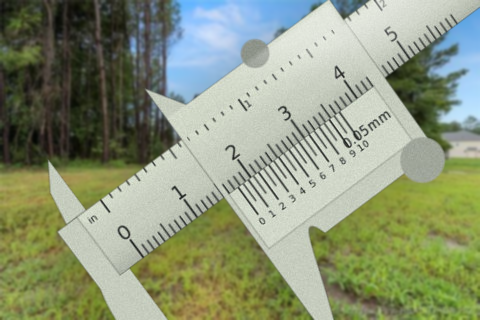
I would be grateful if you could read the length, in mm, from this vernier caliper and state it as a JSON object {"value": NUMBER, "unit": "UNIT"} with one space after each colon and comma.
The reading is {"value": 17.6, "unit": "mm"}
